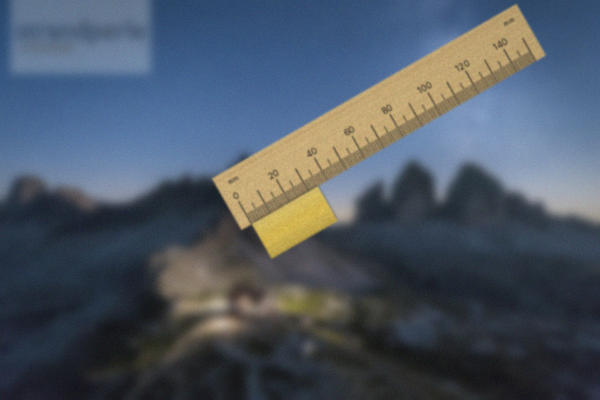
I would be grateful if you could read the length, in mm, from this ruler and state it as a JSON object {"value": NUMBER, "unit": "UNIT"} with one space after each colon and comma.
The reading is {"value": 35, "unit": "mm"}
